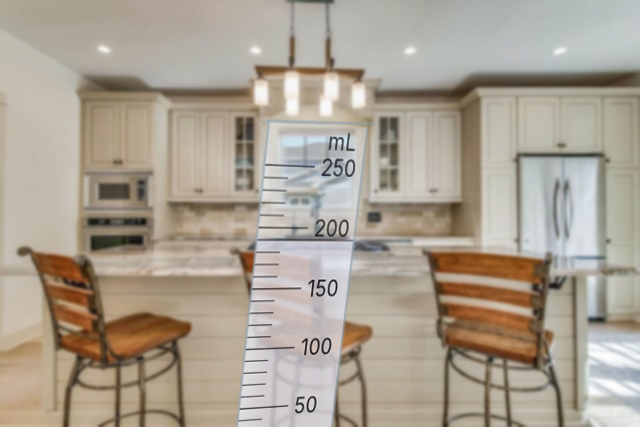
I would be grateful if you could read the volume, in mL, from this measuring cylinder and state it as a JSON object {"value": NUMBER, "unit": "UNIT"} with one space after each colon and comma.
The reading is {"value": 190, "unit": "mL"}
